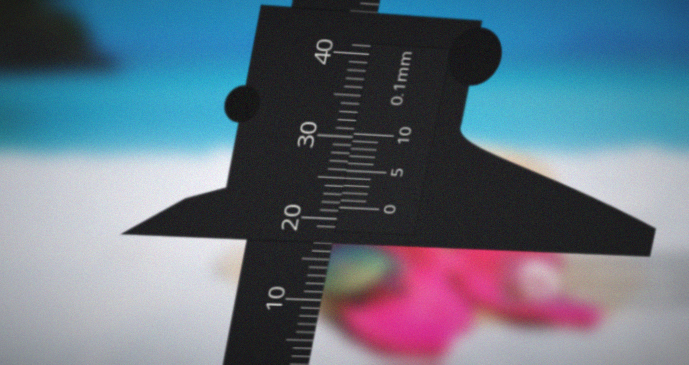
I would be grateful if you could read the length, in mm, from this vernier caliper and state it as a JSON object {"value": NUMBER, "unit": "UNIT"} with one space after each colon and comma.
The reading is {"value": 21.4, "unit": "mm"}
